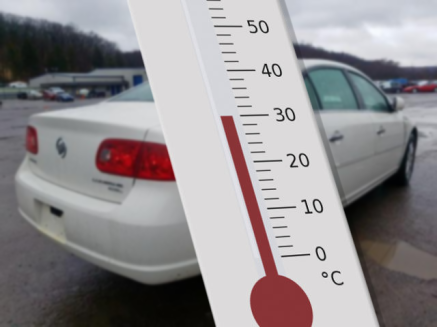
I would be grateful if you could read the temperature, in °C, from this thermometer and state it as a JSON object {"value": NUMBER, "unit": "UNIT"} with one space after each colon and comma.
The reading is {"value": 30, "unit": "°C"}
